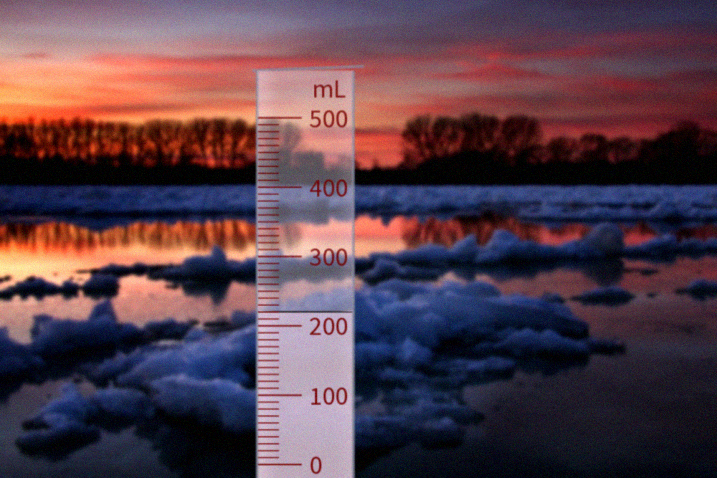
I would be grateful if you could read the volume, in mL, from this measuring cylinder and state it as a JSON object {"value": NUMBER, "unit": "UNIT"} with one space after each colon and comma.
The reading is {"value": 220, "unit": "mL"}
